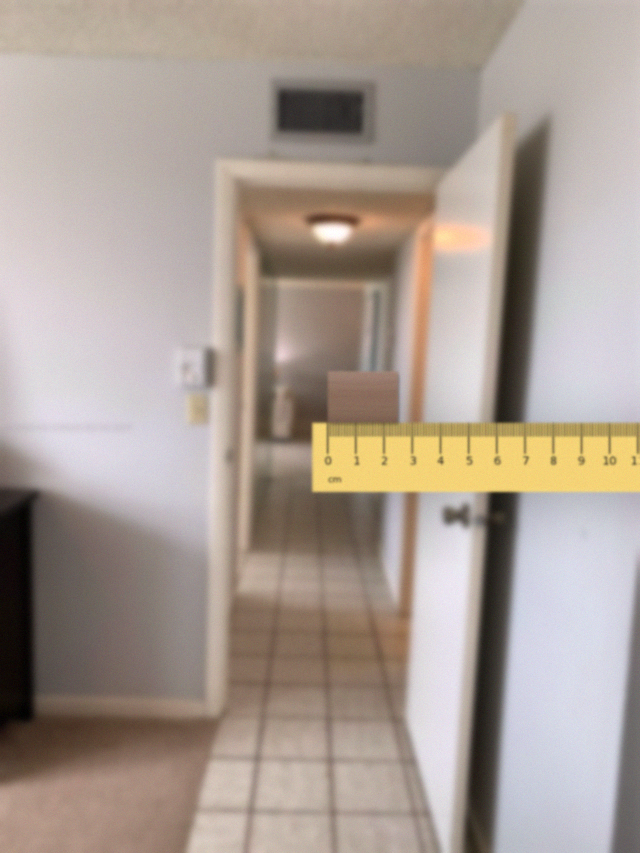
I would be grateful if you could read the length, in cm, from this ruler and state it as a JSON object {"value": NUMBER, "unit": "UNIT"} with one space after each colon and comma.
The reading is {"value": 2.5, "unit": "cm"}
